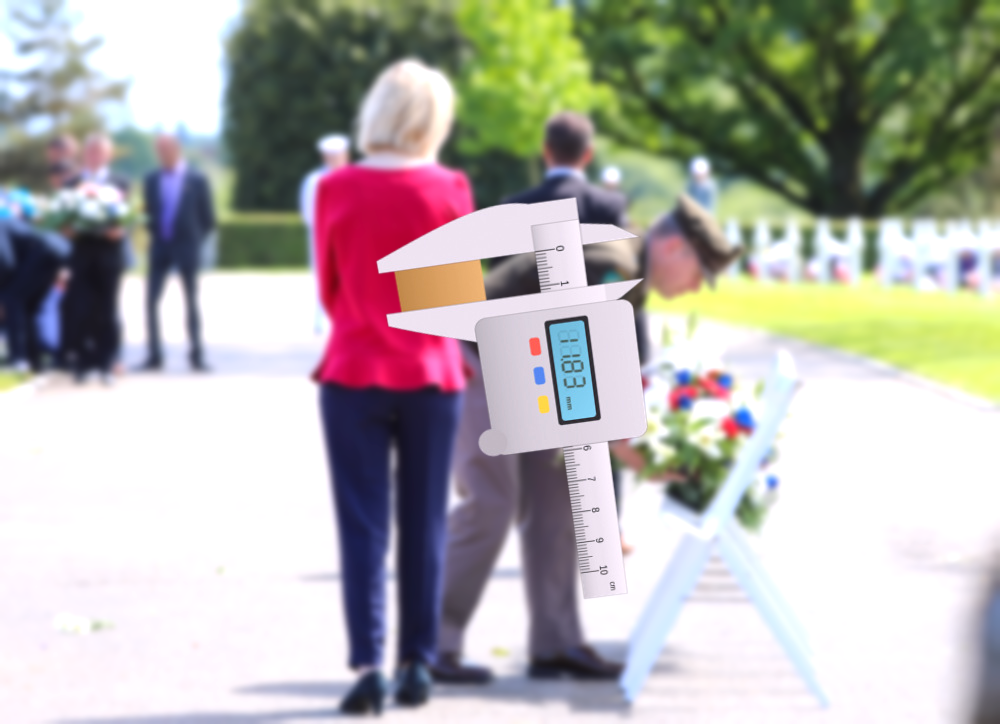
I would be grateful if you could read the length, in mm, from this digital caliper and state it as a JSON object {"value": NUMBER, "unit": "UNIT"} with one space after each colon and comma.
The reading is {"value": 11.83, "unit": "mm"}
